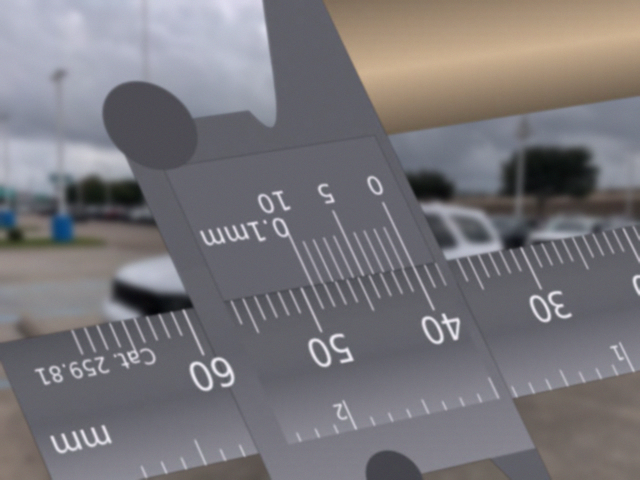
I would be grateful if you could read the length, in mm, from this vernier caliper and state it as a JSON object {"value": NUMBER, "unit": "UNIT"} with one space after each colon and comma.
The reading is {"value": 40.0, "unit": "mm"}
